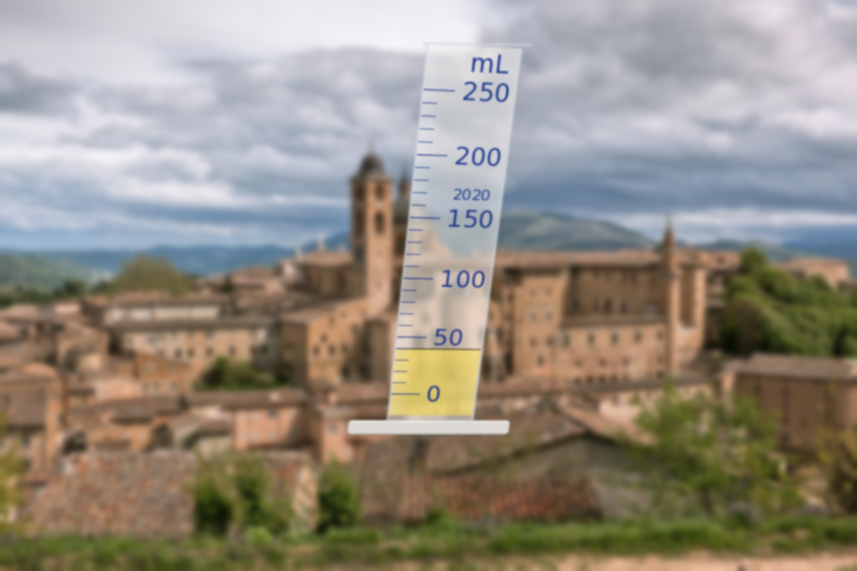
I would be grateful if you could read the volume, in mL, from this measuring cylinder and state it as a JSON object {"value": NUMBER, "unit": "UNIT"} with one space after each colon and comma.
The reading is {"value": 40, "unit": "mL"}
